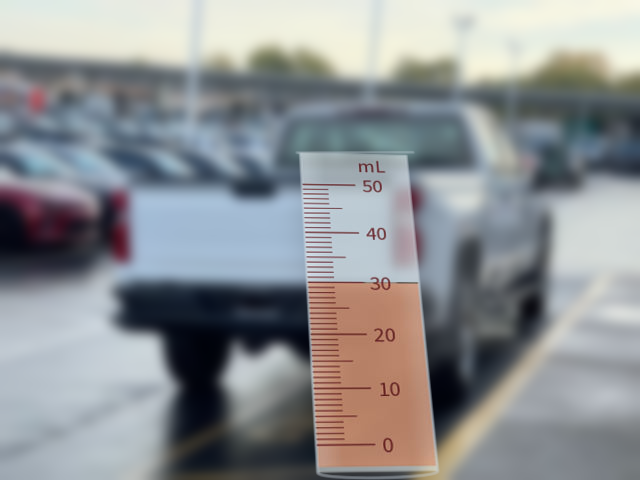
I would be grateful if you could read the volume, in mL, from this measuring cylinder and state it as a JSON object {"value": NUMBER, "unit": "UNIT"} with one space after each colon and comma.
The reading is {"value": 30, "unit": "mL"}
